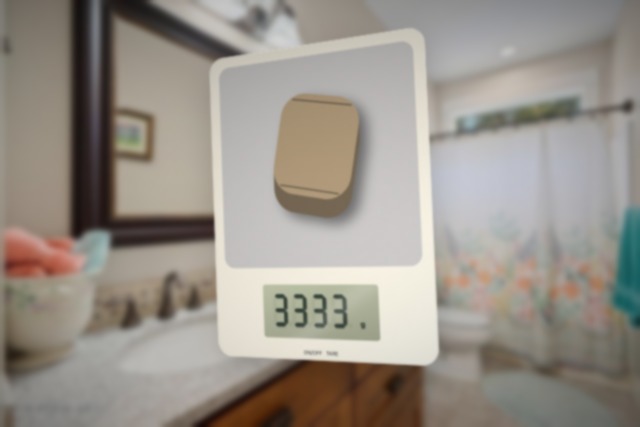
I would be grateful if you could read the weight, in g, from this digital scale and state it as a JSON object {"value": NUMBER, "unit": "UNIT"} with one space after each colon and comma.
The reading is {"value": 3333, "unit": "g"}
